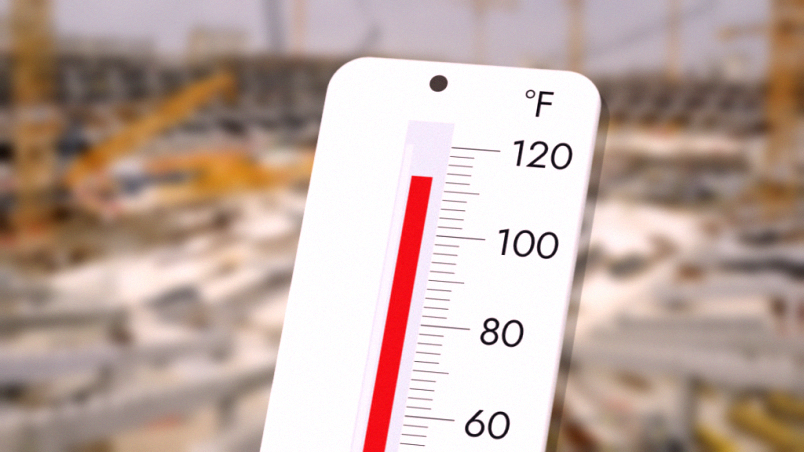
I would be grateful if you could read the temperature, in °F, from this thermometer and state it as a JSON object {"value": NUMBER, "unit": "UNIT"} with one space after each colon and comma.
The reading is {"value": 113, "unit": "°F"}
